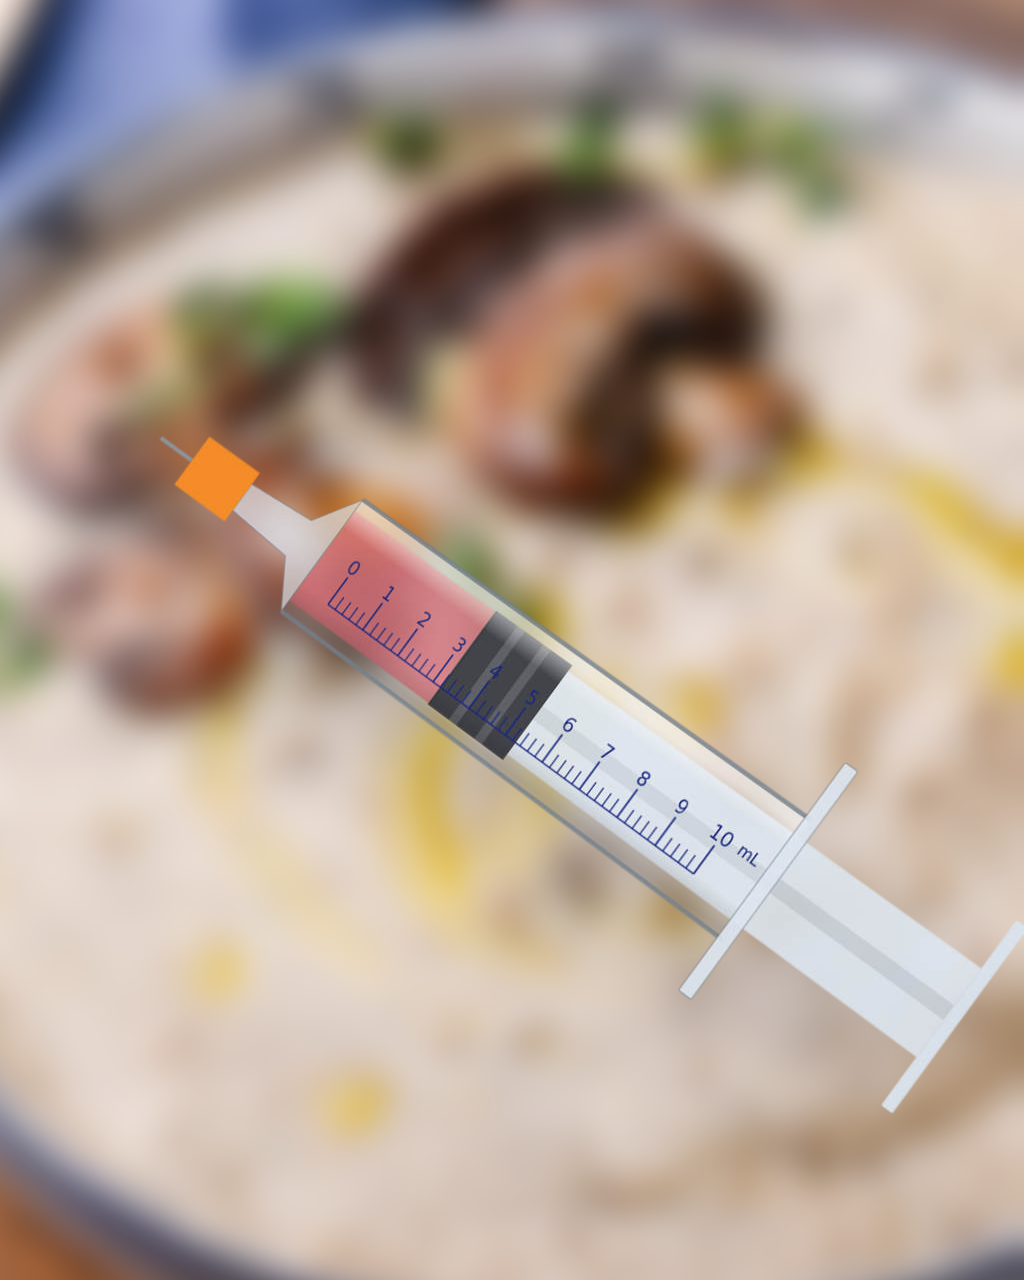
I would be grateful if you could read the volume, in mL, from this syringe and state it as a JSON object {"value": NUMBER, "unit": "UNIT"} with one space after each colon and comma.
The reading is {"value": 3.2, "unit": "mL"}
